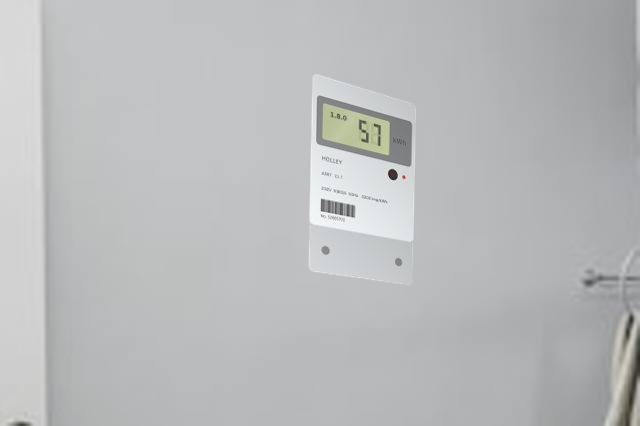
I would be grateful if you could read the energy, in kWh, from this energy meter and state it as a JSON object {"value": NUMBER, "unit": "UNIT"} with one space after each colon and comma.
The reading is {"value": 57, "unit": "kWh"}
